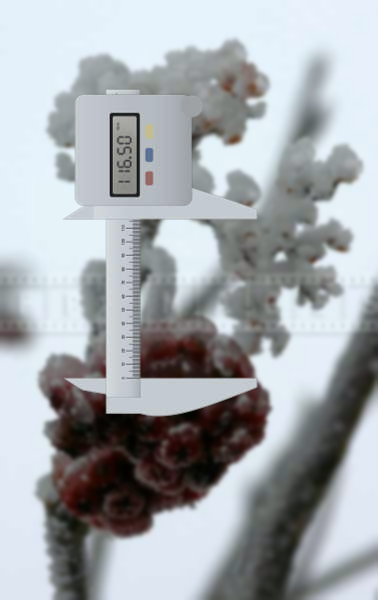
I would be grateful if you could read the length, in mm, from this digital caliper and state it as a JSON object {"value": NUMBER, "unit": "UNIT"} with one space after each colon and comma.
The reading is {"value": 116.50, "unit": "mm"}
